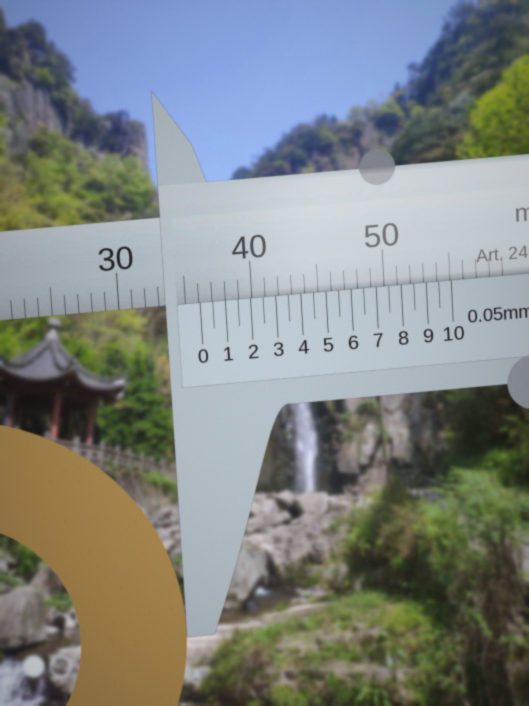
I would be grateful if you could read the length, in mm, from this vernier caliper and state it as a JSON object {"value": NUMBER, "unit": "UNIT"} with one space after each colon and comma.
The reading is {"value": 36.1, "unit": "mm"}
